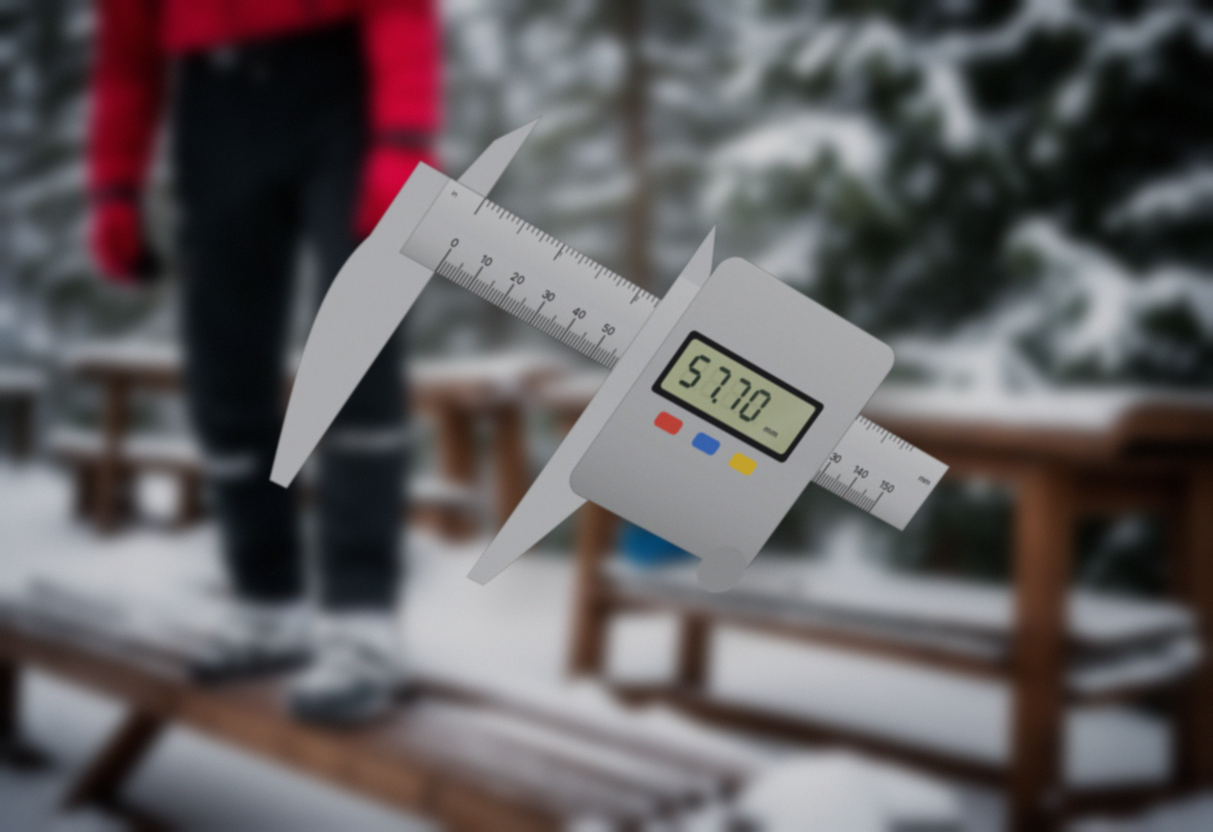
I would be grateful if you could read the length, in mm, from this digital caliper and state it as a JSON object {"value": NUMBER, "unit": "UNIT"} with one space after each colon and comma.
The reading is {"value": 57.70, "unit": "mm"}
